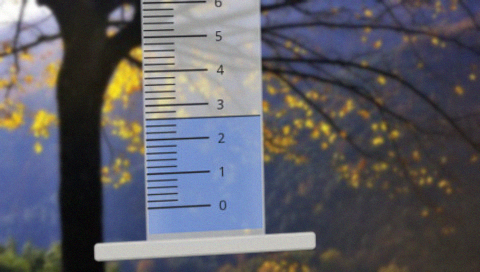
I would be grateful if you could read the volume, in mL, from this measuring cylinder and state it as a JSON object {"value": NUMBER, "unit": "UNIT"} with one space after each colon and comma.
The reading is {"value": 2.6, "unit": "mL"}
